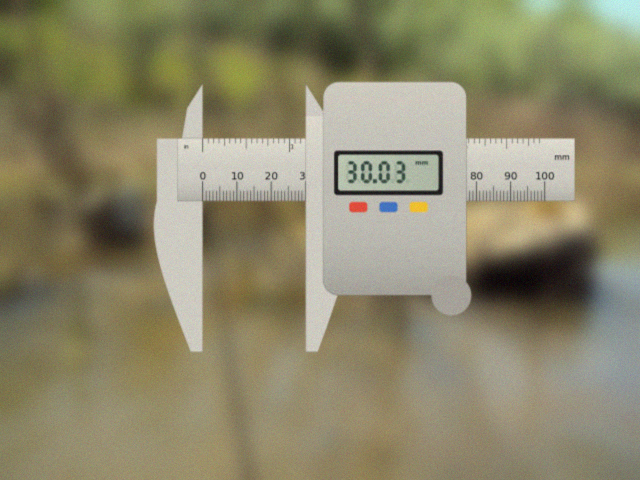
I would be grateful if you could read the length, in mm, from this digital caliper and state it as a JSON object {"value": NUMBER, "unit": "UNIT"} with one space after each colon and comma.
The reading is {"value": 30.03, "unit": "mm"}
